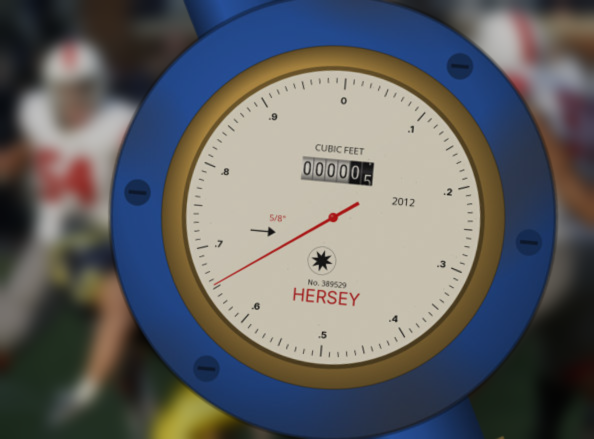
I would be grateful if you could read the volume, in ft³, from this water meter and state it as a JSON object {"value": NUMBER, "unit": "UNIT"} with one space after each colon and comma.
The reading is {"value": 4.65, "unit": "ft³"}
